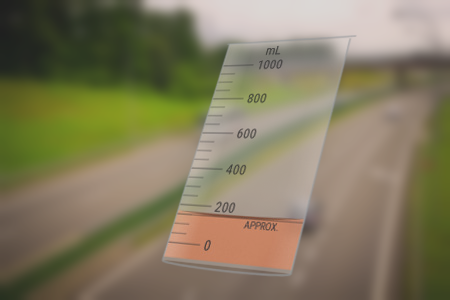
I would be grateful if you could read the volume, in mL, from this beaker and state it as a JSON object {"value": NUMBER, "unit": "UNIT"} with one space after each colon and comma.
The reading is {"value": 150, "unit": "mL"}
